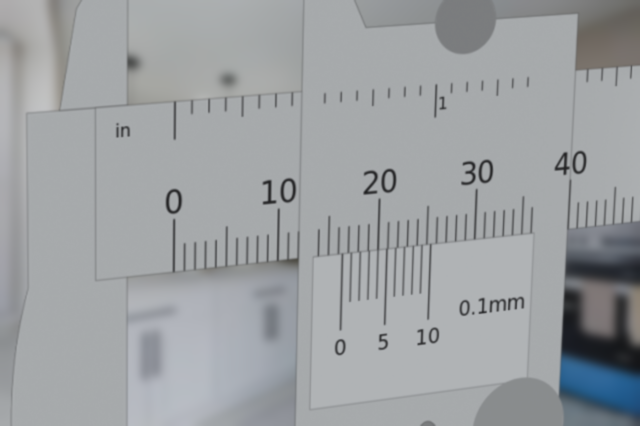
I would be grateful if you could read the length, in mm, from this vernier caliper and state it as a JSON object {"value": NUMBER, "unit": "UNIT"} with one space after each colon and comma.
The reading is {"value": 16.4, "unit": "mm"}
